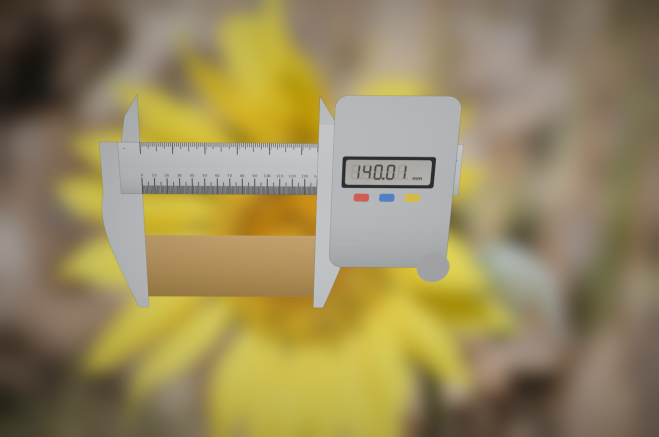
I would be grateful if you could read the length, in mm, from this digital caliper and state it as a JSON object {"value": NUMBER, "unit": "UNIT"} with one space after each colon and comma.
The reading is {"value": 140.01, "unit": "mm"}
